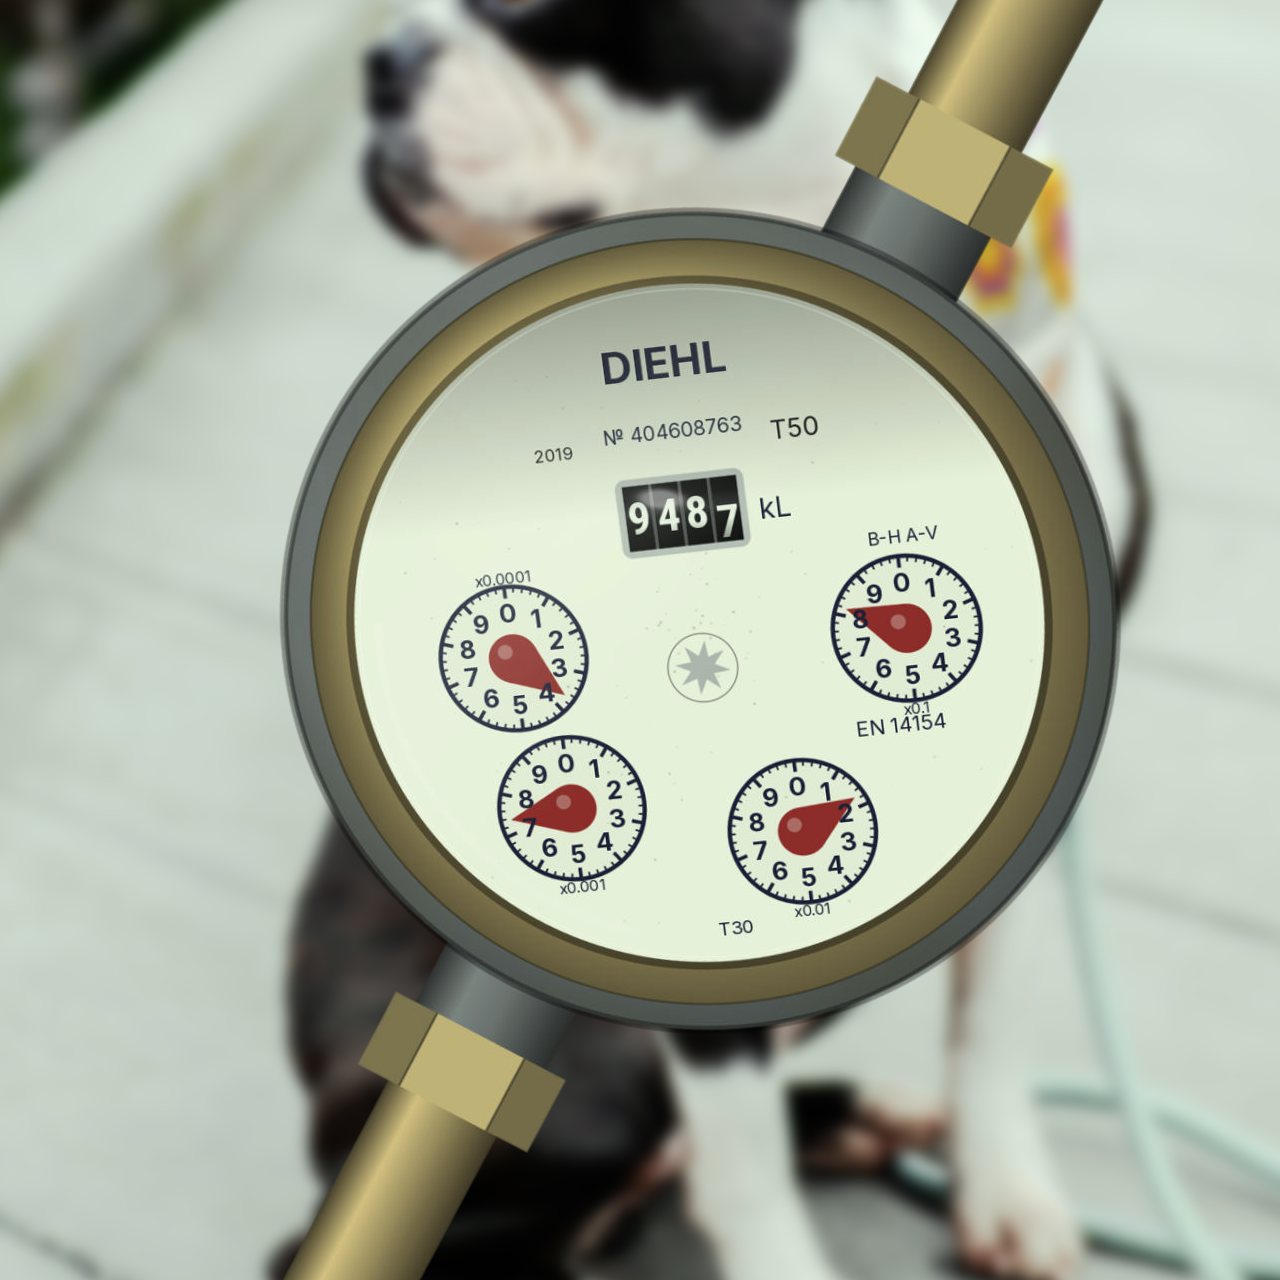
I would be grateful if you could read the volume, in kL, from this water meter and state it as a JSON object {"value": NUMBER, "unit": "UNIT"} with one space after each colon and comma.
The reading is {"value": 9486.8173, "unit": "kL"}
